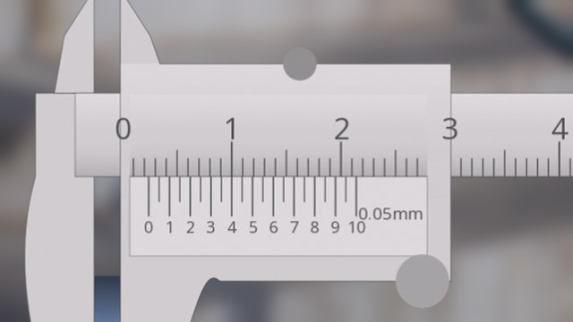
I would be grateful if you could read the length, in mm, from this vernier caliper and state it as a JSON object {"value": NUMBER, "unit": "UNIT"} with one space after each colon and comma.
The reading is {"value": 2.4, "unit": "mm"}
